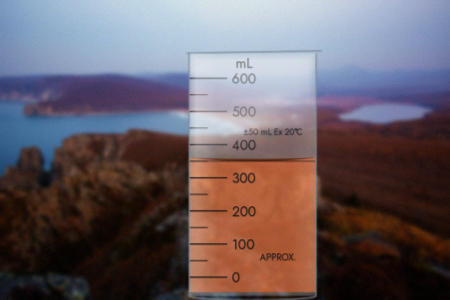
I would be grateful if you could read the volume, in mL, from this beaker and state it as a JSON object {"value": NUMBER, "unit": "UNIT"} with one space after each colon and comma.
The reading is {"value": 350, "unit": "mL"}
